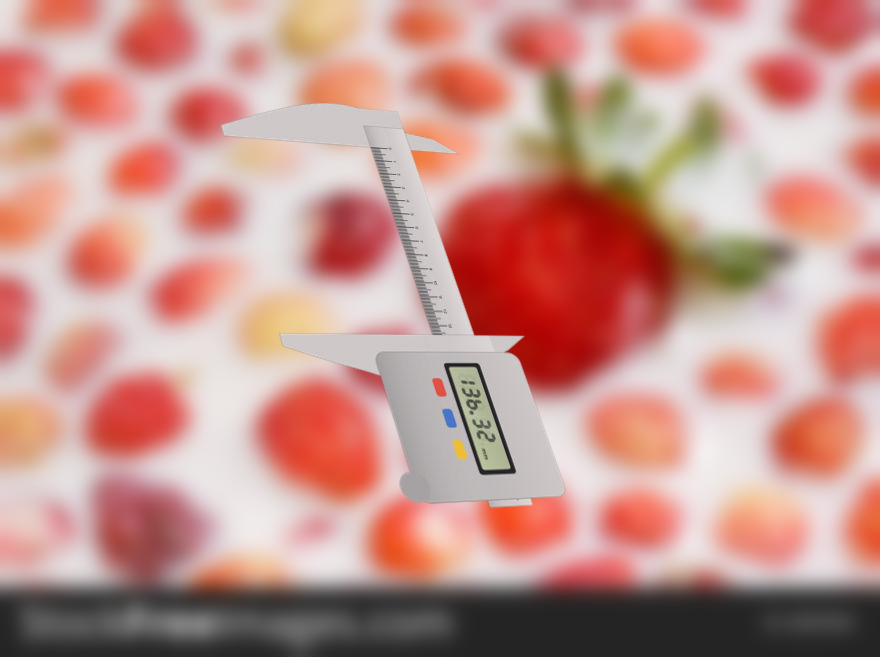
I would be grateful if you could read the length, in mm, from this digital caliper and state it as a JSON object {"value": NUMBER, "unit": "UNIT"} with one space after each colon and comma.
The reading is {"value": 136.32, "unit": "mm"}
